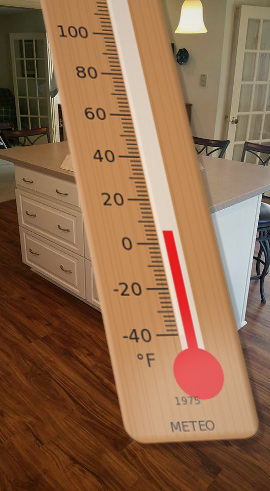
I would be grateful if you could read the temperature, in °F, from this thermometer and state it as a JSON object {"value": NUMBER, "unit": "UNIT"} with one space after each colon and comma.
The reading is {"value": 6, "unit": "°F"}
